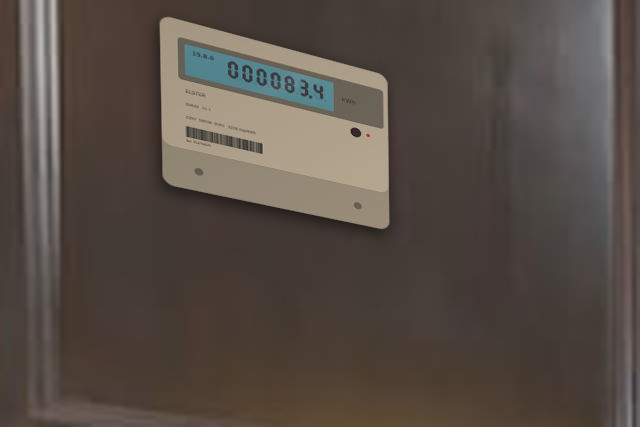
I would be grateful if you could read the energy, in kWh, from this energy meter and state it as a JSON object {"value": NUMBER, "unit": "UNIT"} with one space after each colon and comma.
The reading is {"value": 83.4, "unit": "kWh"}
